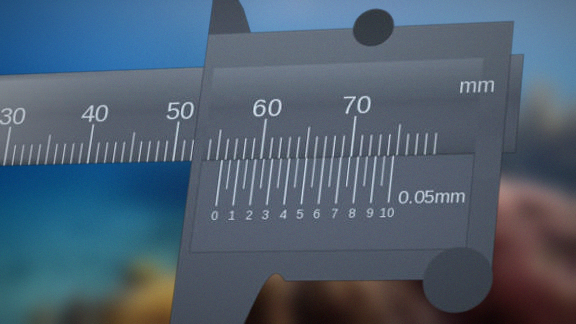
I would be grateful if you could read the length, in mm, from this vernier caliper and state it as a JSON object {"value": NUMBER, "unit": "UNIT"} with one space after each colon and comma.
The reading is {"value": 55.6, "unit": "mm"}
